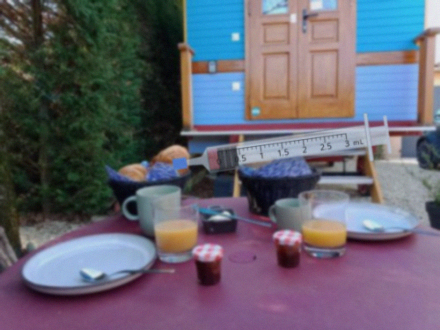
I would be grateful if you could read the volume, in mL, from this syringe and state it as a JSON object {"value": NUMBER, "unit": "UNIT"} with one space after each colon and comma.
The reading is {"value": 0, "unit": "mL"}
